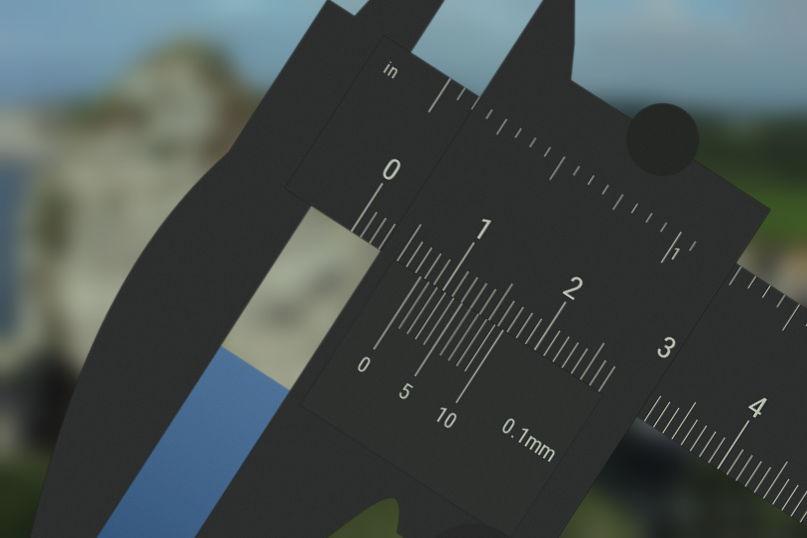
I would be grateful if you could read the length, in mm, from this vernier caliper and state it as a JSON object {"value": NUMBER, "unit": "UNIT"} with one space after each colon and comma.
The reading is {"value": 7.6, "unit": "mm"}
